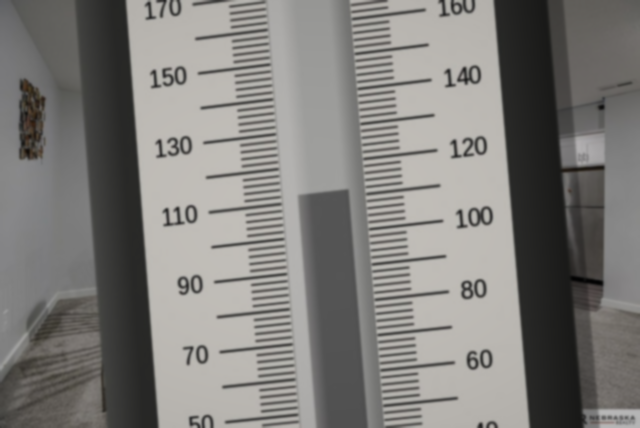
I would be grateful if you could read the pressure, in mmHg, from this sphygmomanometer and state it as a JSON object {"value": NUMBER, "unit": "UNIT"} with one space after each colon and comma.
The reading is {"value": 112, "unit": "mmHg"}
